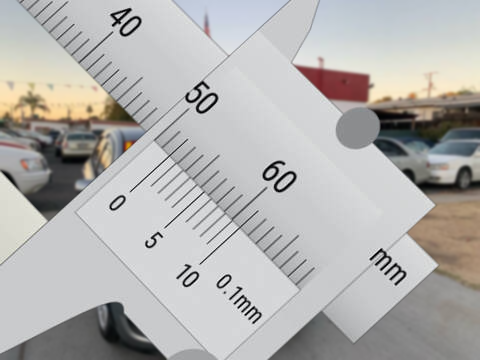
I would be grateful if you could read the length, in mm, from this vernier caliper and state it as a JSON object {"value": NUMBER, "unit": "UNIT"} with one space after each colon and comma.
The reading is {"value": 52.0, "unit": "mm"}
